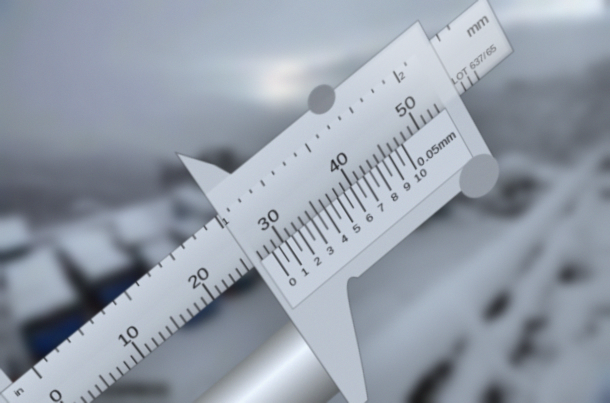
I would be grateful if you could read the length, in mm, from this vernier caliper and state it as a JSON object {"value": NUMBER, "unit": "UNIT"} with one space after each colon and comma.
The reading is {"value": 28.4, "unit": "mm"}
